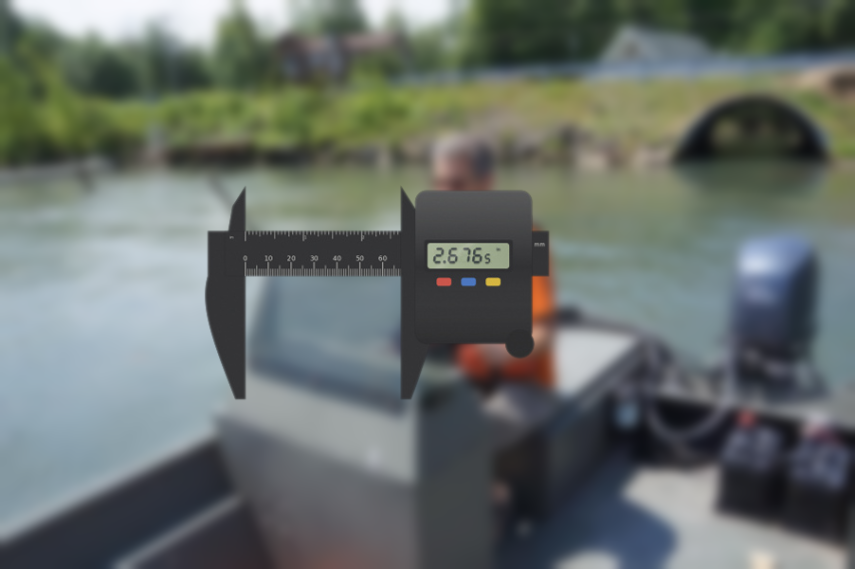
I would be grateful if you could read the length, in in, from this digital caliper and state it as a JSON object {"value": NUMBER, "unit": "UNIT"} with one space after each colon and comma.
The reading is {"value": 2.6765, "unit": "in"}
